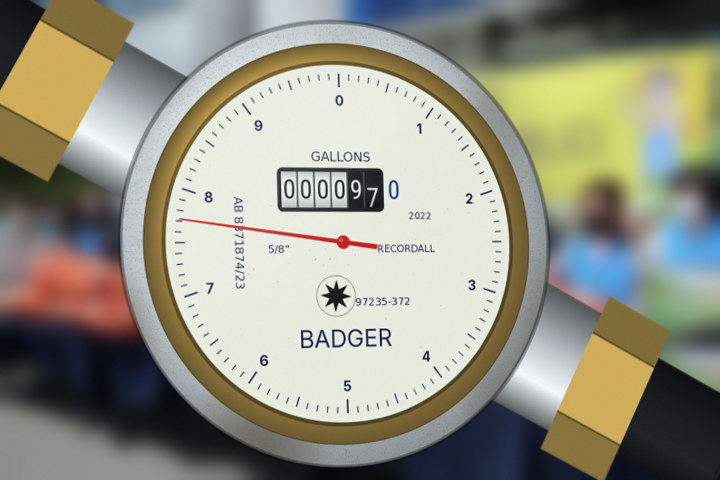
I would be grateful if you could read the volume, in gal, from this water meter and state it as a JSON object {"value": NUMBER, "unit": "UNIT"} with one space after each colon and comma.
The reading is {"value": 967.7, "unit": "gal"}
